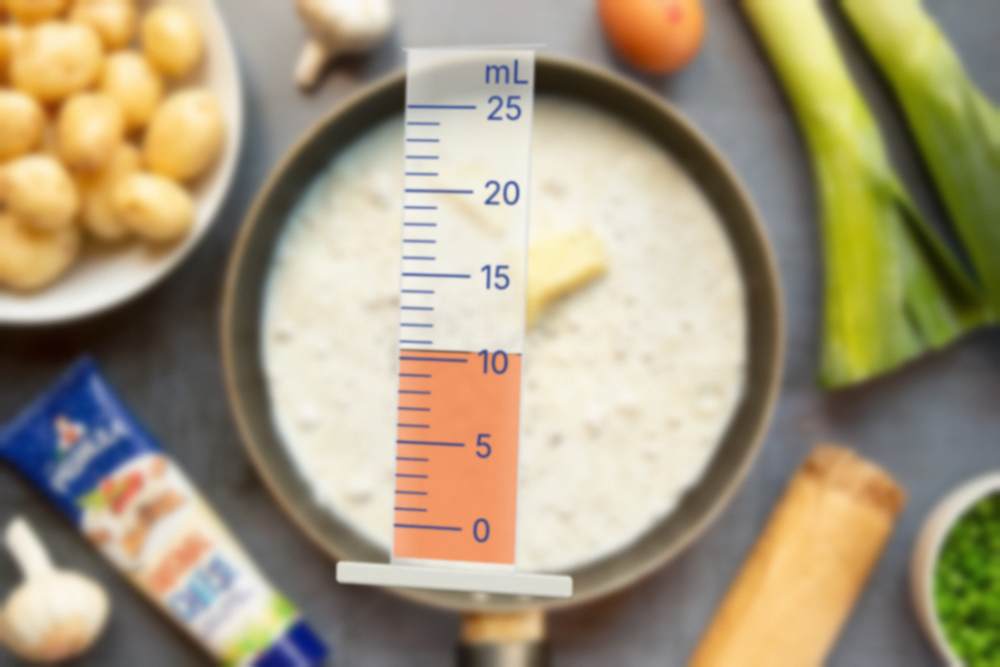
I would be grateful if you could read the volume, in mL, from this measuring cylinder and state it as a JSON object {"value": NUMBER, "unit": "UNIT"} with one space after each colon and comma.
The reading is {"value": 10.5, "unit": "mL"}
